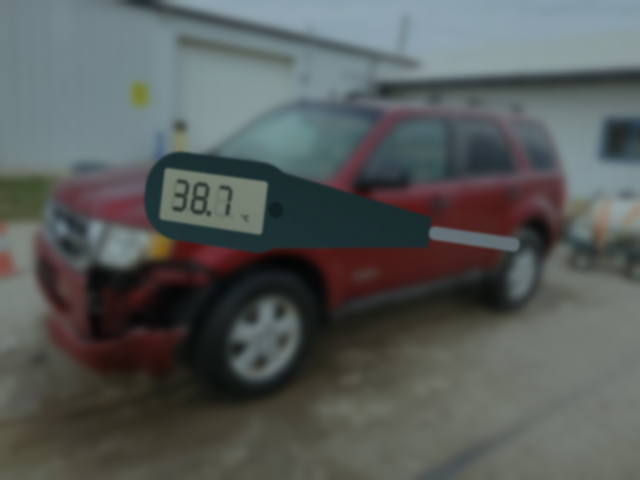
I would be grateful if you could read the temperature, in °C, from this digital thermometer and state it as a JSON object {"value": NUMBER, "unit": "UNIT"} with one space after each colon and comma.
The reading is {"value": 38.7, "unit": "°C"}
